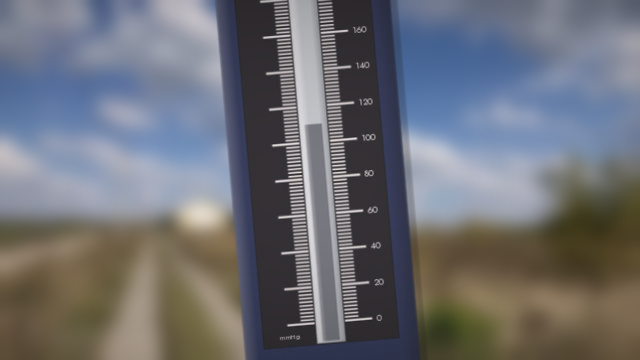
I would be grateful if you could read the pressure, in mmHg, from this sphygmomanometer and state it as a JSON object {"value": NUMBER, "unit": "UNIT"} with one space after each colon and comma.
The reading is {"value": 110, "unit": "mmHg"}
